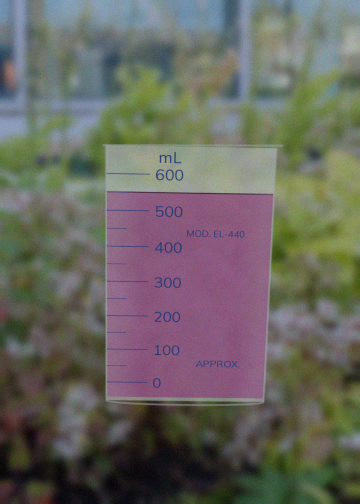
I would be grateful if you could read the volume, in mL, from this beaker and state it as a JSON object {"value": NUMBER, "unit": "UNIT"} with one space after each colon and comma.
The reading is {"value": 550, "unit": "mL"}
